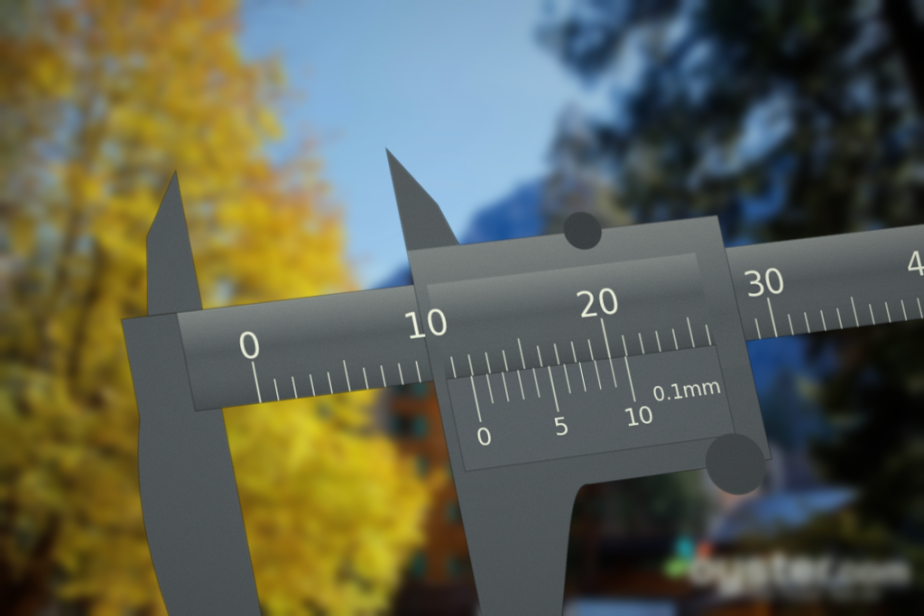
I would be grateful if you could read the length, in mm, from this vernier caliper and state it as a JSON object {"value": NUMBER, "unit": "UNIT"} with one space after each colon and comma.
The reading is {"value": 11.9, "unit": "mm"}
